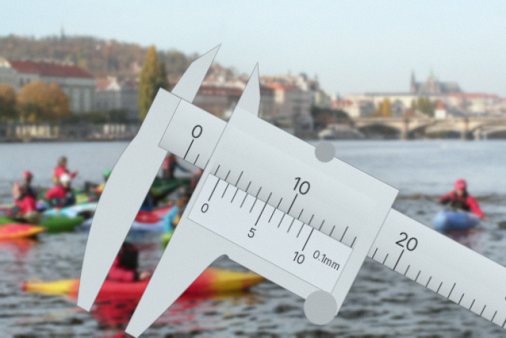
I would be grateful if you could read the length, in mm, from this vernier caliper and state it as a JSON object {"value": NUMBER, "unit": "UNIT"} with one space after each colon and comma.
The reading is {"value": 3.5, "unit": "mm"}
